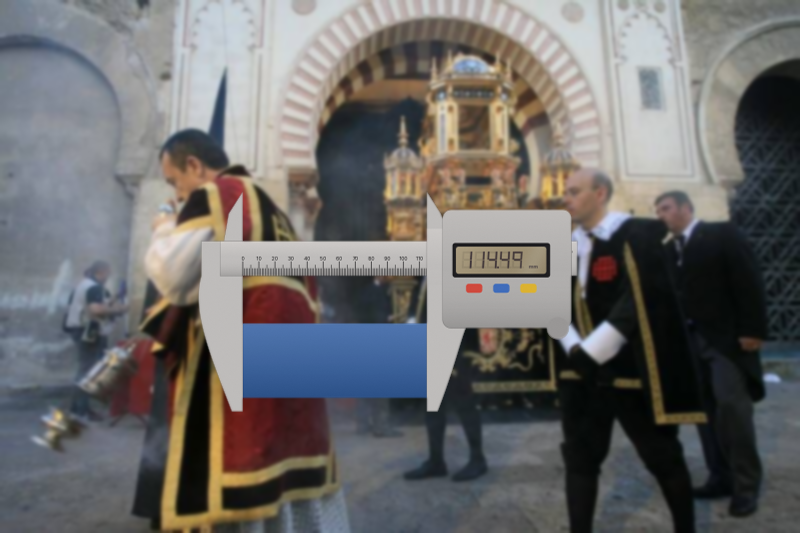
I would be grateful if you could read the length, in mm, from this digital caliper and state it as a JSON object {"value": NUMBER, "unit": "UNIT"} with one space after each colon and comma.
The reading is {"value": 114.49, "unit": "mm"}
